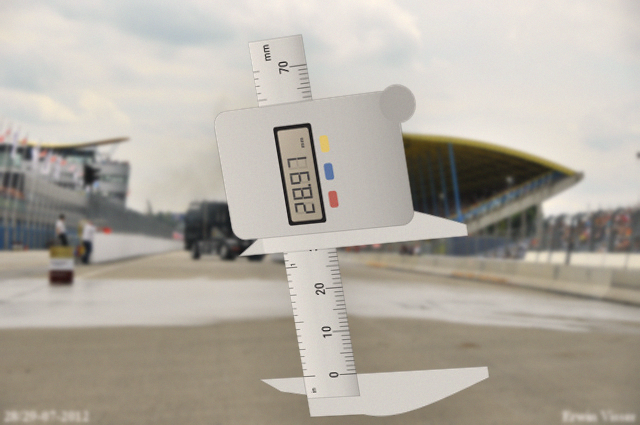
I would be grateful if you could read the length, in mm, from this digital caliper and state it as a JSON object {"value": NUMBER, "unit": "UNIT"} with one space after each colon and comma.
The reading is {"value": 28.97, "unit": "mm"}
